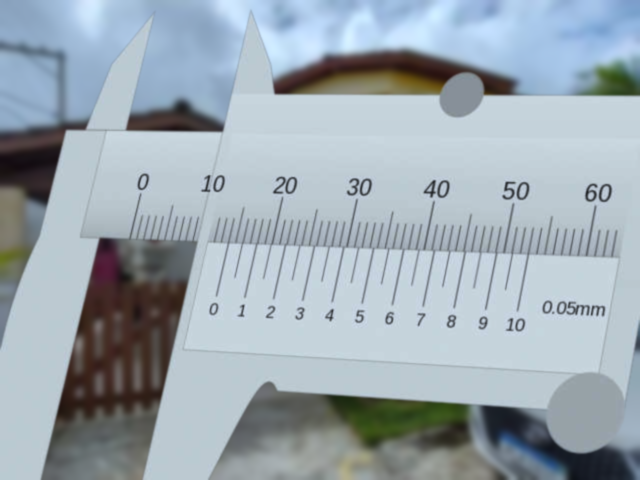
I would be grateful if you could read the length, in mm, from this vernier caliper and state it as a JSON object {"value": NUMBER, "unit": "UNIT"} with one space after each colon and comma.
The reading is {"value": 14.0, "unit": "mm"}
